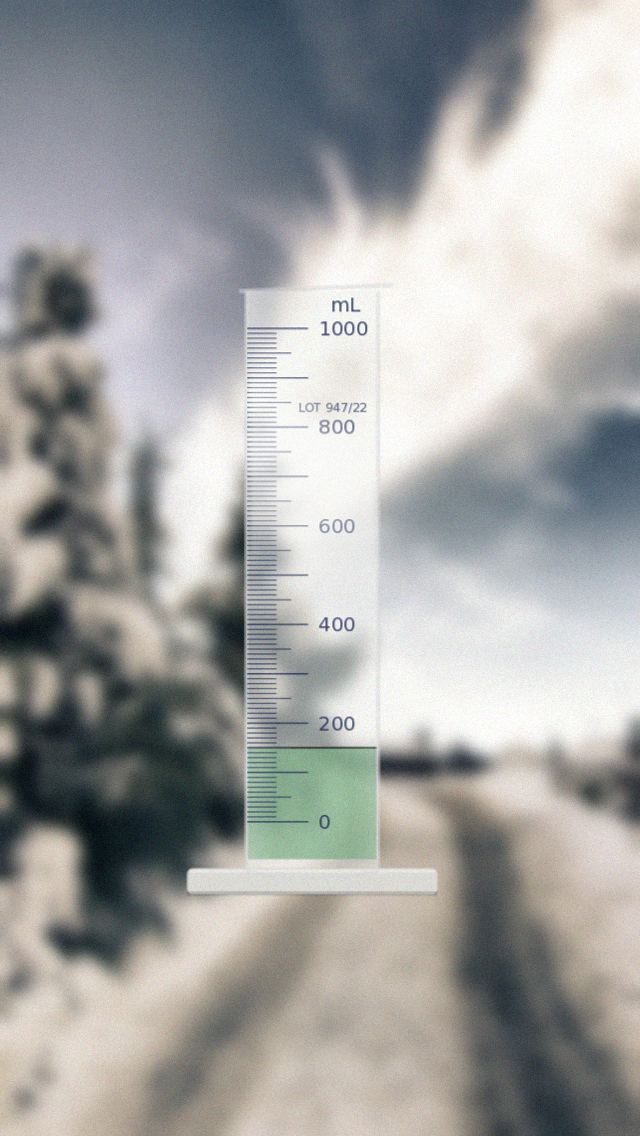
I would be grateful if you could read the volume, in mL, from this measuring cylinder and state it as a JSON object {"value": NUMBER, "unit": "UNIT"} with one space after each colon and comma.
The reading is {"value": 150, "unit": "mL"}
